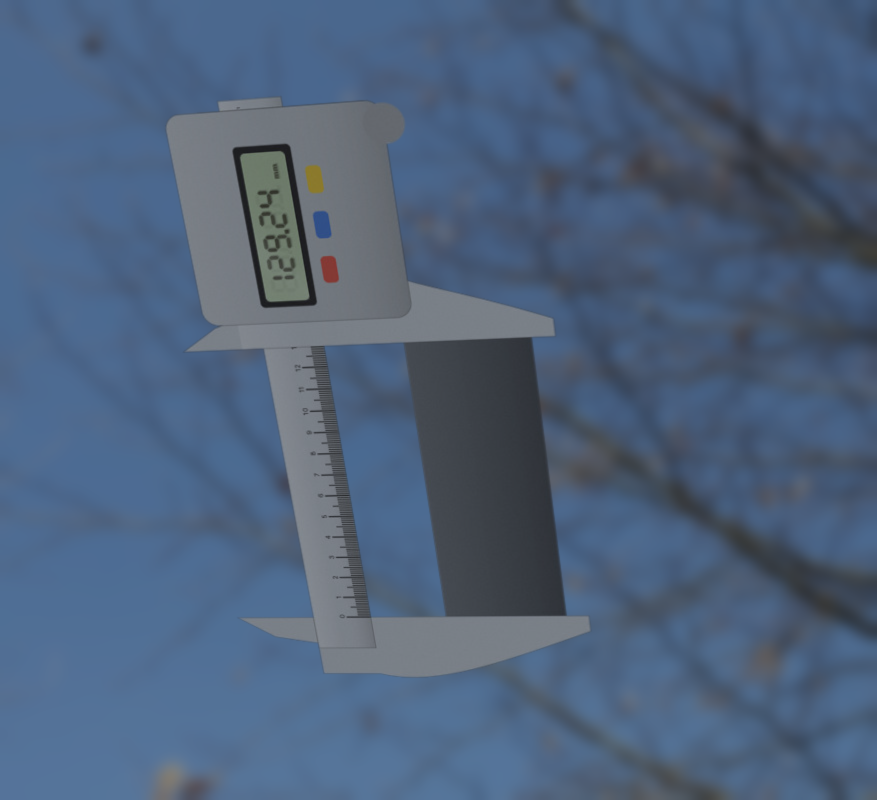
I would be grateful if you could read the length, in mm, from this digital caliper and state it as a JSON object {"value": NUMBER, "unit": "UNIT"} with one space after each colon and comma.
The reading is {"value": 129.24, "unit": "mm"}
